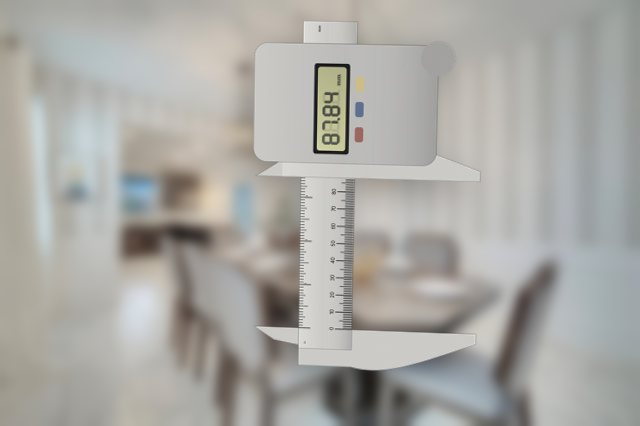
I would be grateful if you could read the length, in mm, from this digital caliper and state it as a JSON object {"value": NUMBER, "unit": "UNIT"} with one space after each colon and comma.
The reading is {"value": 87.84, "unit": "mm"}
